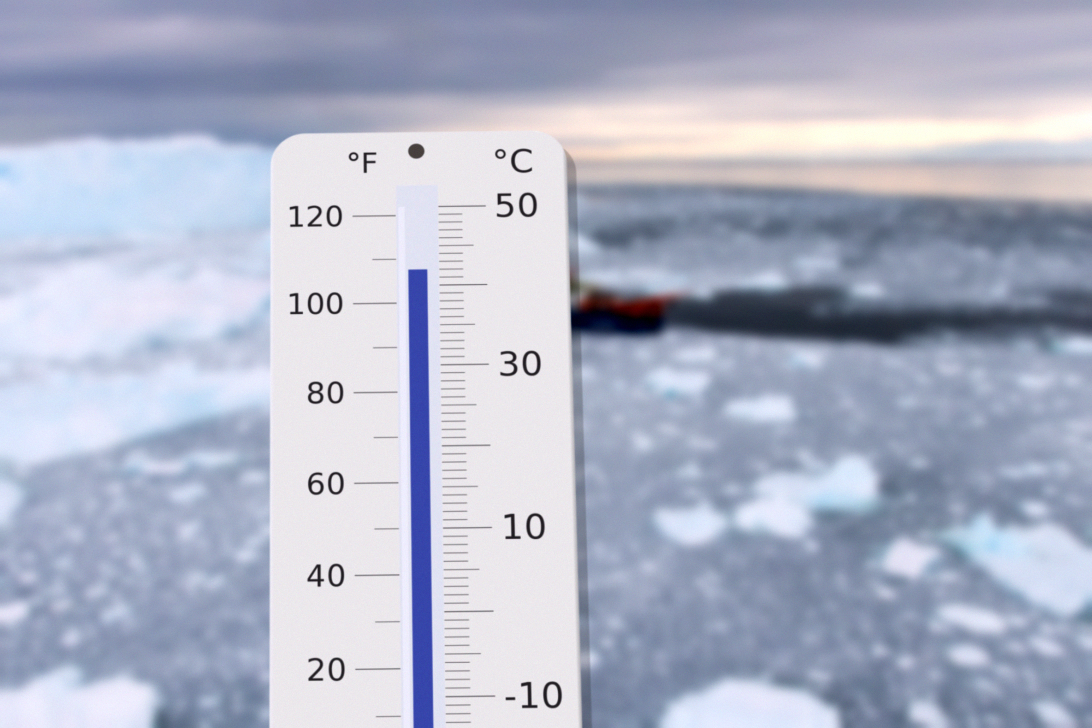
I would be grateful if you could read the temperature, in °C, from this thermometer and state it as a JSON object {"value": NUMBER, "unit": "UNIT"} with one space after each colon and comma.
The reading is {"value": 42, "unit": "°C"}
